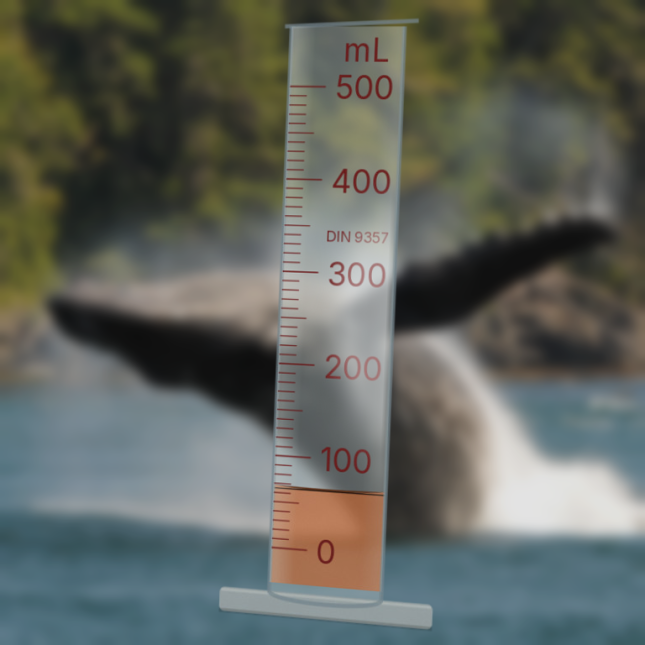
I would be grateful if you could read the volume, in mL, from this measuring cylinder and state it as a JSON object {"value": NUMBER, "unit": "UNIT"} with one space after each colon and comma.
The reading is {"value": 65, "unit": "mL"}
